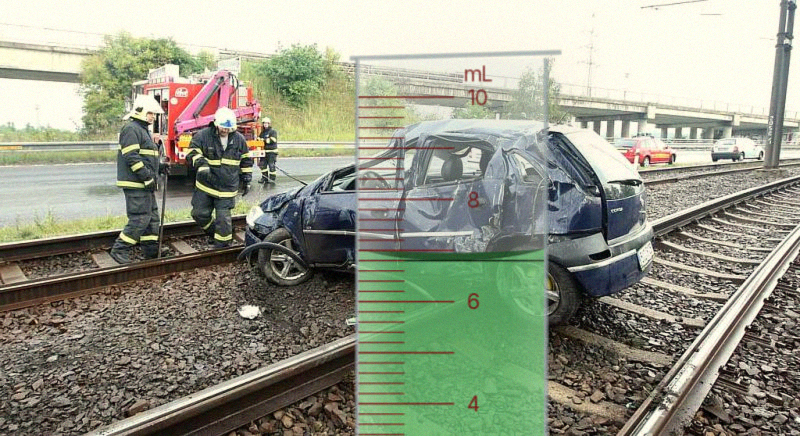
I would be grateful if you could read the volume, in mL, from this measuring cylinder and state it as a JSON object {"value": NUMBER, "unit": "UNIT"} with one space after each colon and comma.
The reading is {"value": 6.8, "unit": "mL"}
